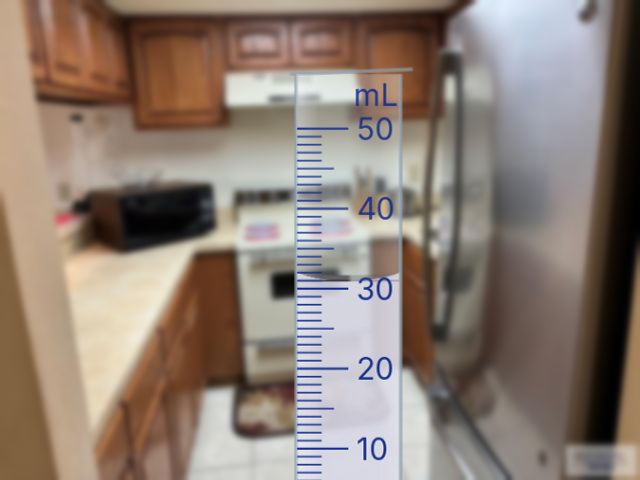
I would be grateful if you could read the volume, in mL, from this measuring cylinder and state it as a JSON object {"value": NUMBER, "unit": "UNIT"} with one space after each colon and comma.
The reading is {"value": 31, "unit": "mL"}
